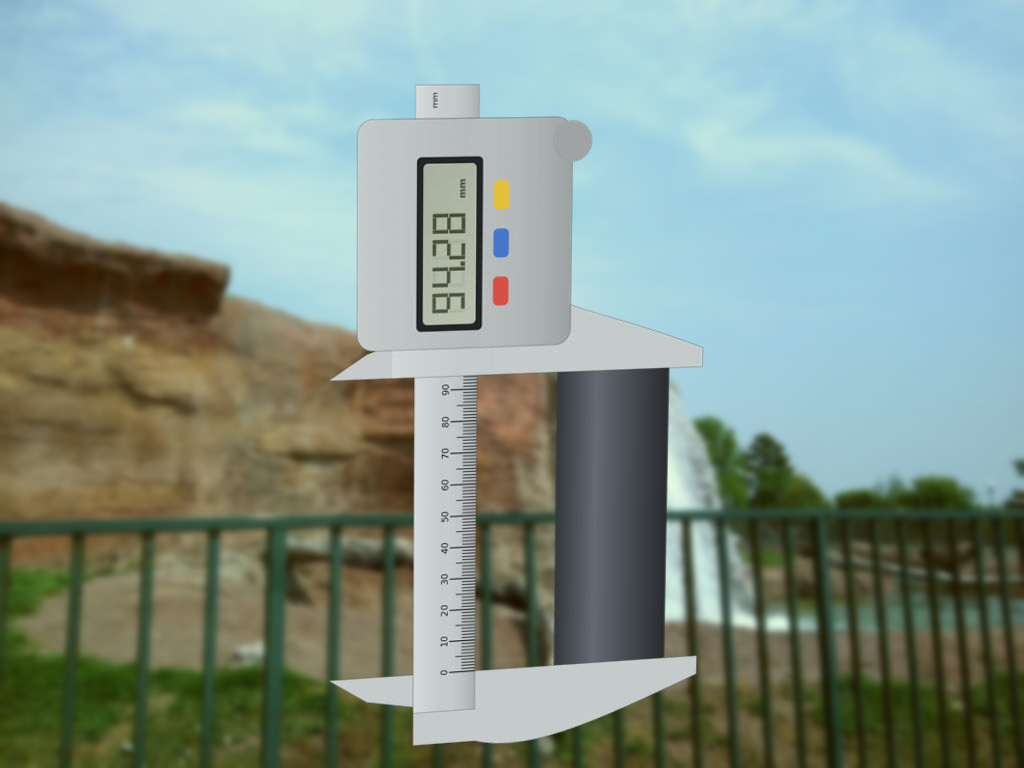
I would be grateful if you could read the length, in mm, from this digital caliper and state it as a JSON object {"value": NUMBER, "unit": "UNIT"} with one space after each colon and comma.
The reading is {"value": 94.28, "unit": "mm"}
